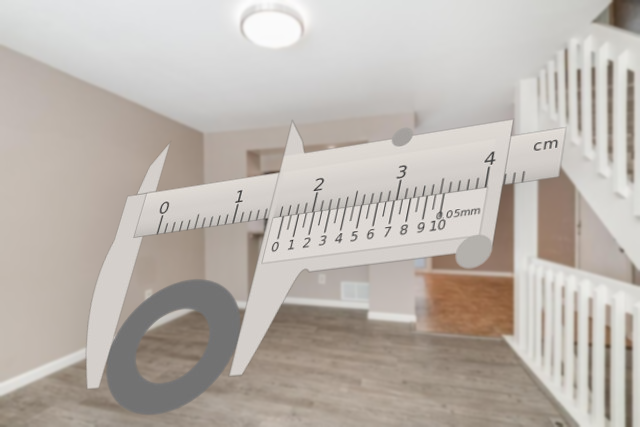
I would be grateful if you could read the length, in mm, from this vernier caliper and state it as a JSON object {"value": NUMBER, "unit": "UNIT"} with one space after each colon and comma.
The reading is {"value": 16.4, "unit": "mm"}
